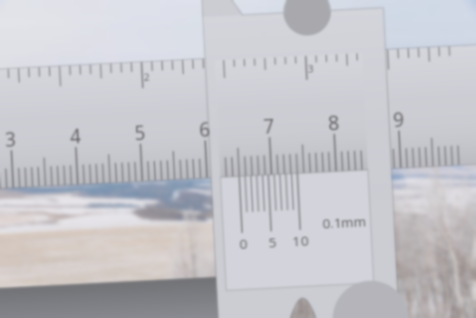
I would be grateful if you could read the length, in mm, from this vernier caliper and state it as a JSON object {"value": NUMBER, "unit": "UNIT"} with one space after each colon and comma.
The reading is {"value": 65.0, "unit": "mm"}
